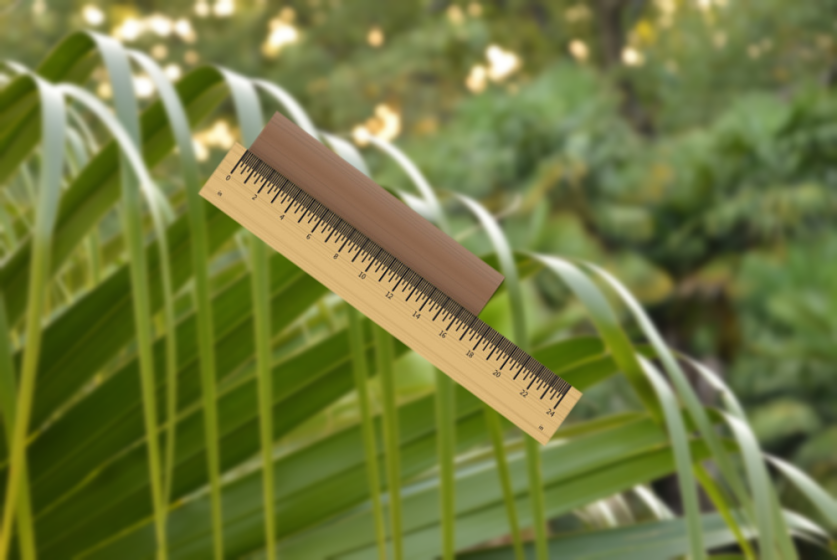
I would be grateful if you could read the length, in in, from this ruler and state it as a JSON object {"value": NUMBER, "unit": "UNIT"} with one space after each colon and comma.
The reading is {"value": 17, "unit": "in"}
